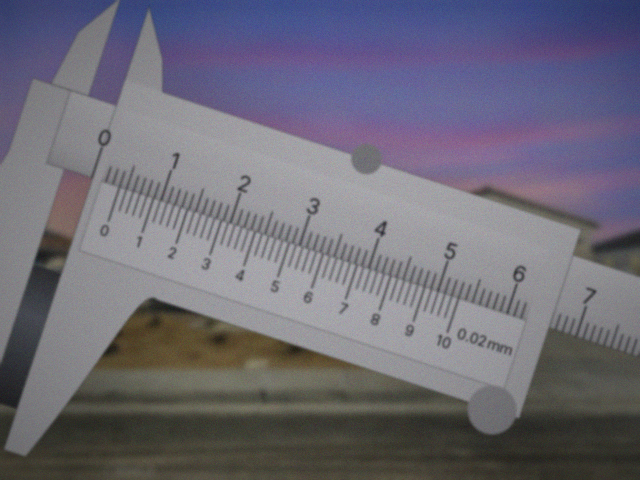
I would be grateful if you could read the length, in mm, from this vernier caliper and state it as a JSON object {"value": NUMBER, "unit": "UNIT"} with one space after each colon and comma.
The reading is {"value": 4.0, "unit": "mm"}
